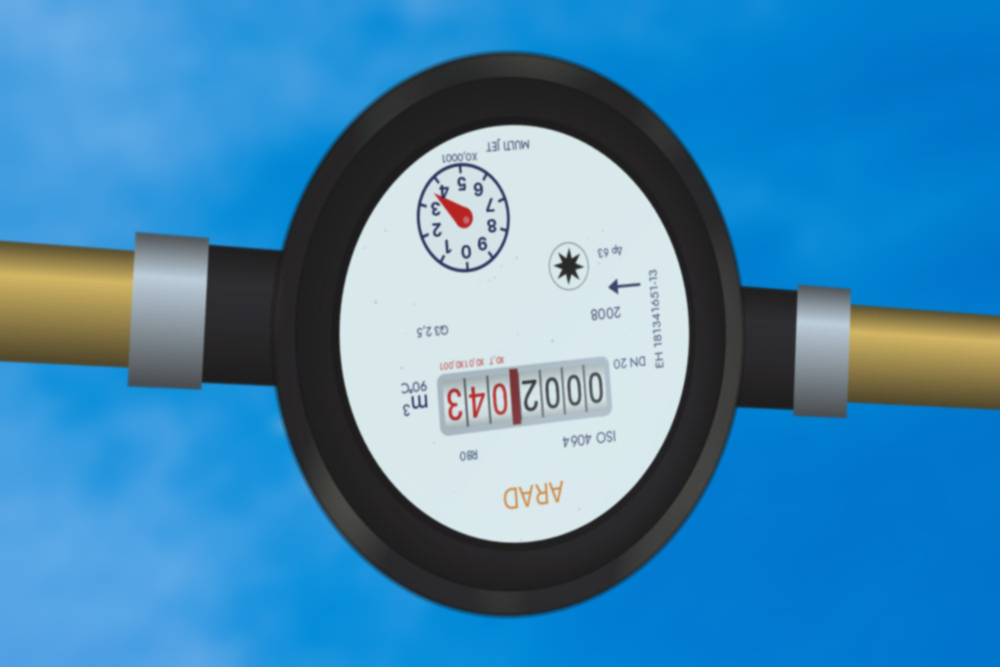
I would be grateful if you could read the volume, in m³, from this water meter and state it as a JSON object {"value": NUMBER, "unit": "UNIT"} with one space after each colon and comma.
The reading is {"value": 2.0433, "unit": "m³"}
